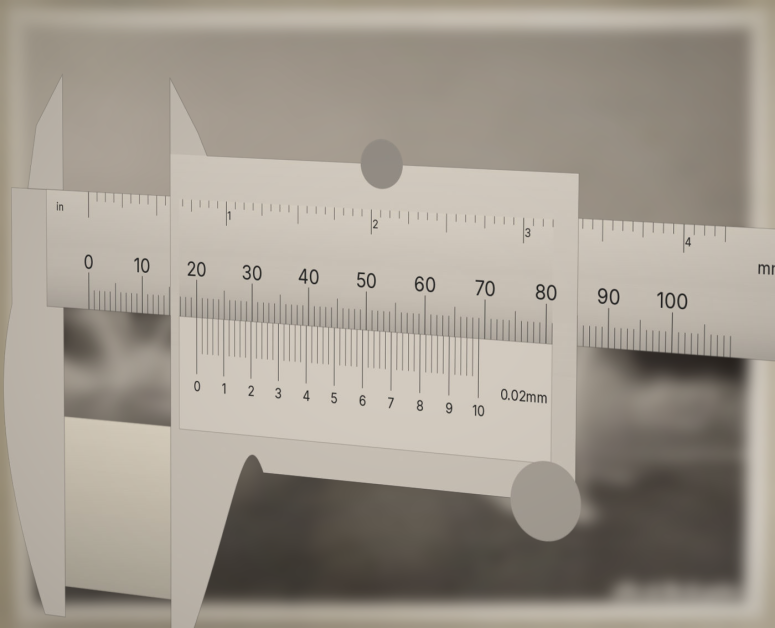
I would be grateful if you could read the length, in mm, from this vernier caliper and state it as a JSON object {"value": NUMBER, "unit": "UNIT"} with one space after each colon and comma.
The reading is {"value": 20.0, "unit": "mm"}
